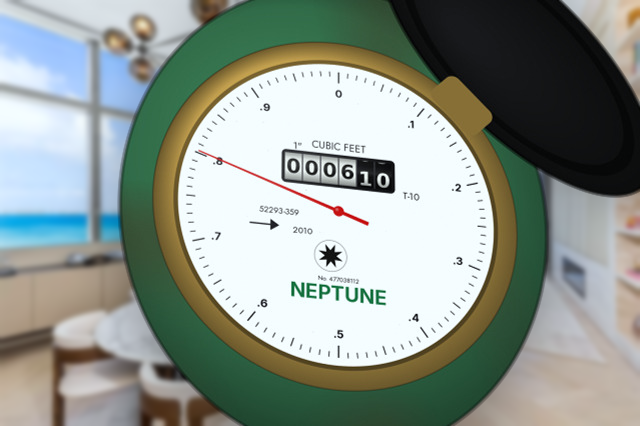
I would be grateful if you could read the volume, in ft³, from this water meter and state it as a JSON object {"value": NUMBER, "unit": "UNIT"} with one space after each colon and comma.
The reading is {"value": 609.80, "unit": "ft³"}
